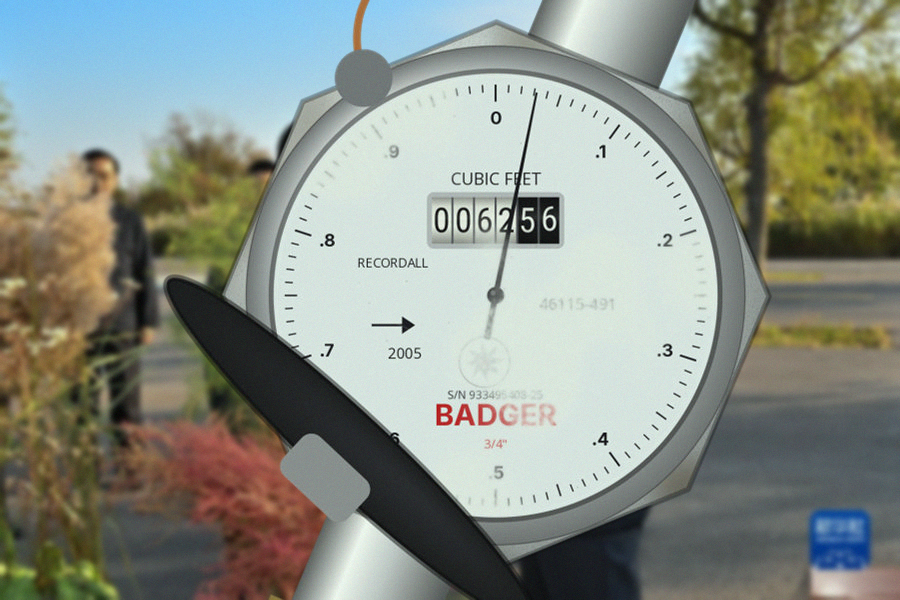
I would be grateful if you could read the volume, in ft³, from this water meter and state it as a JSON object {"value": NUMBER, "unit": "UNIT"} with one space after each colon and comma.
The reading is {"value": 6256.03, "unit": "ft³"}
